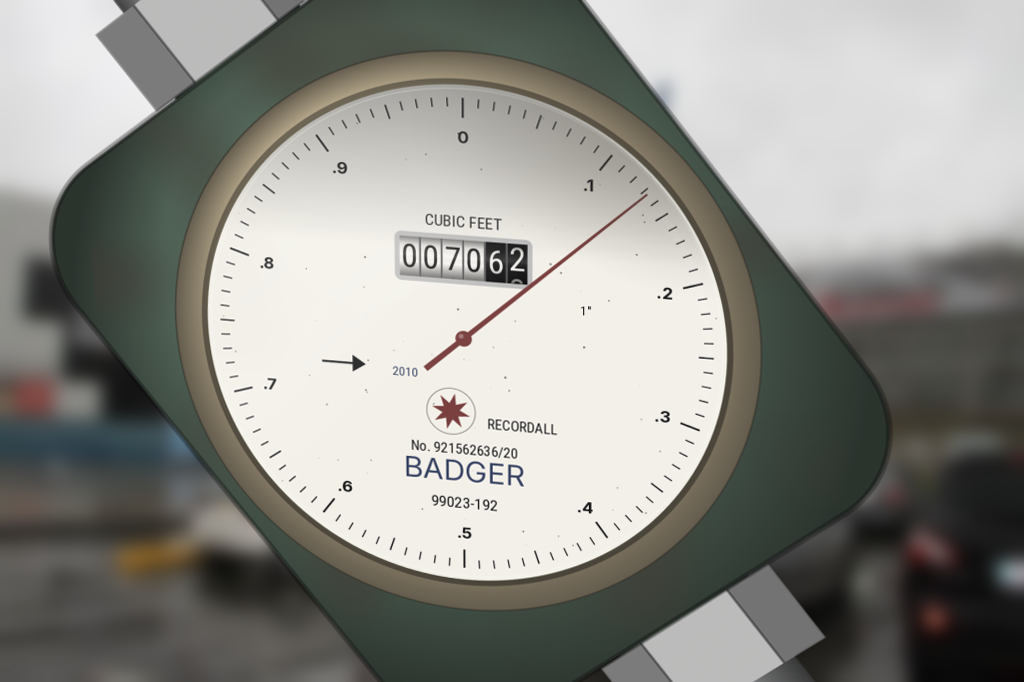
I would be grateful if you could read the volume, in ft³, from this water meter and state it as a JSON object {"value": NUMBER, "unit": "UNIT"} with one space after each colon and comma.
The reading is {"value": 7062.13, "unit": "ft³"}
